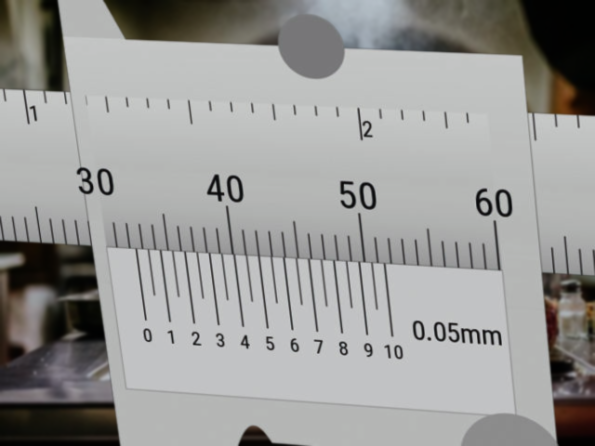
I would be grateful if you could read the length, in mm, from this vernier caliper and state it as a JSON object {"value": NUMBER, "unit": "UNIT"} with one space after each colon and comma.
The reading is {"value": 32.5, "unit": "mm"}
